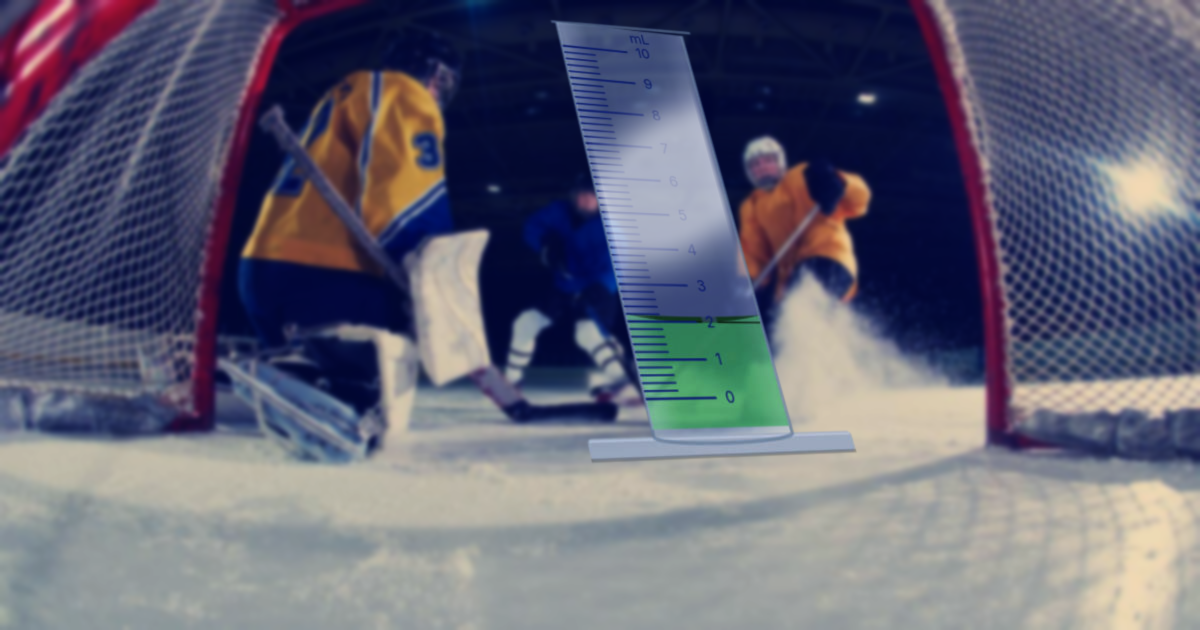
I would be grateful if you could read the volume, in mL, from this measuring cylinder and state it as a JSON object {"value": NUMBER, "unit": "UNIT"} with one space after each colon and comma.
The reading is {"value": 2, "unit": "mL"}
